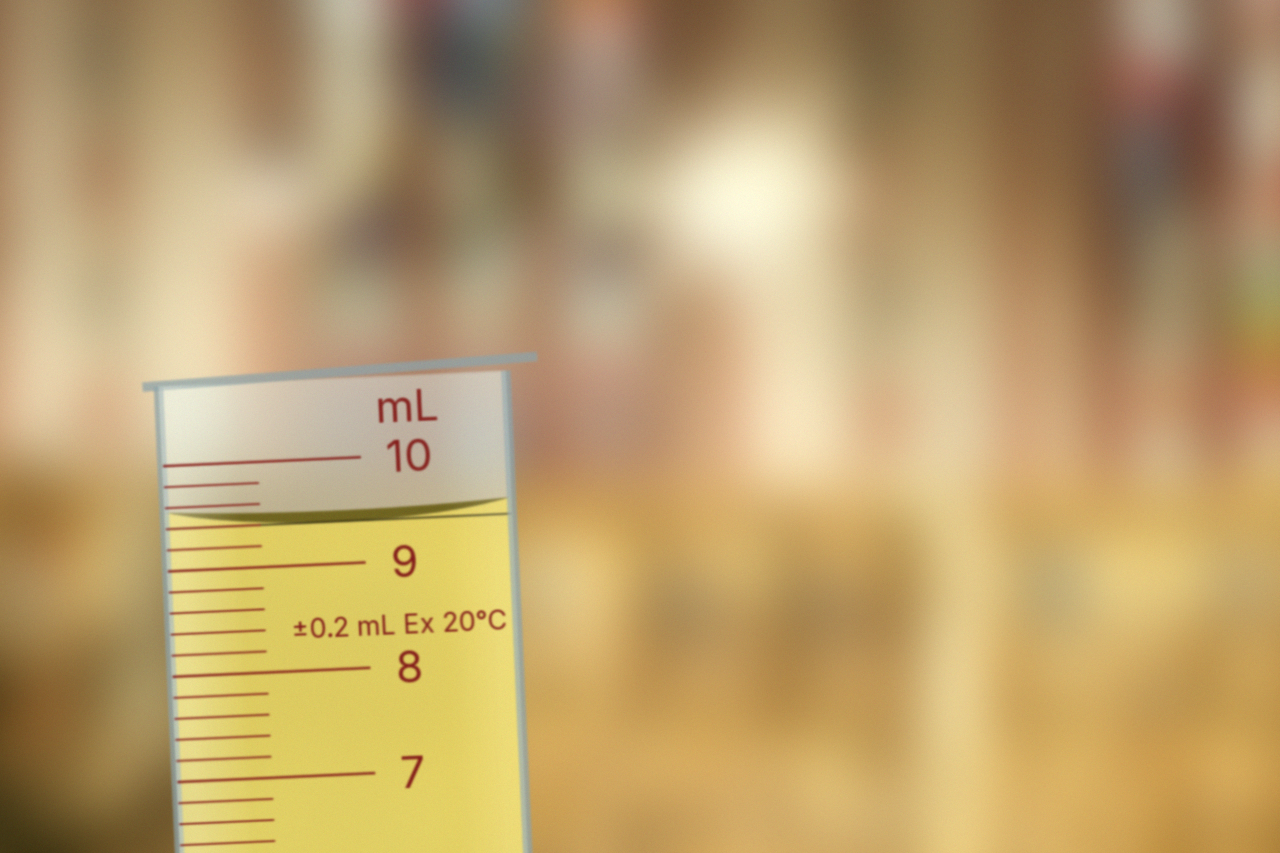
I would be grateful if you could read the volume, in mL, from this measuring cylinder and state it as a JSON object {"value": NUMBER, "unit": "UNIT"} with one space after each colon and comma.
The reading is {"value": 9.4, "unit": "mL"}
